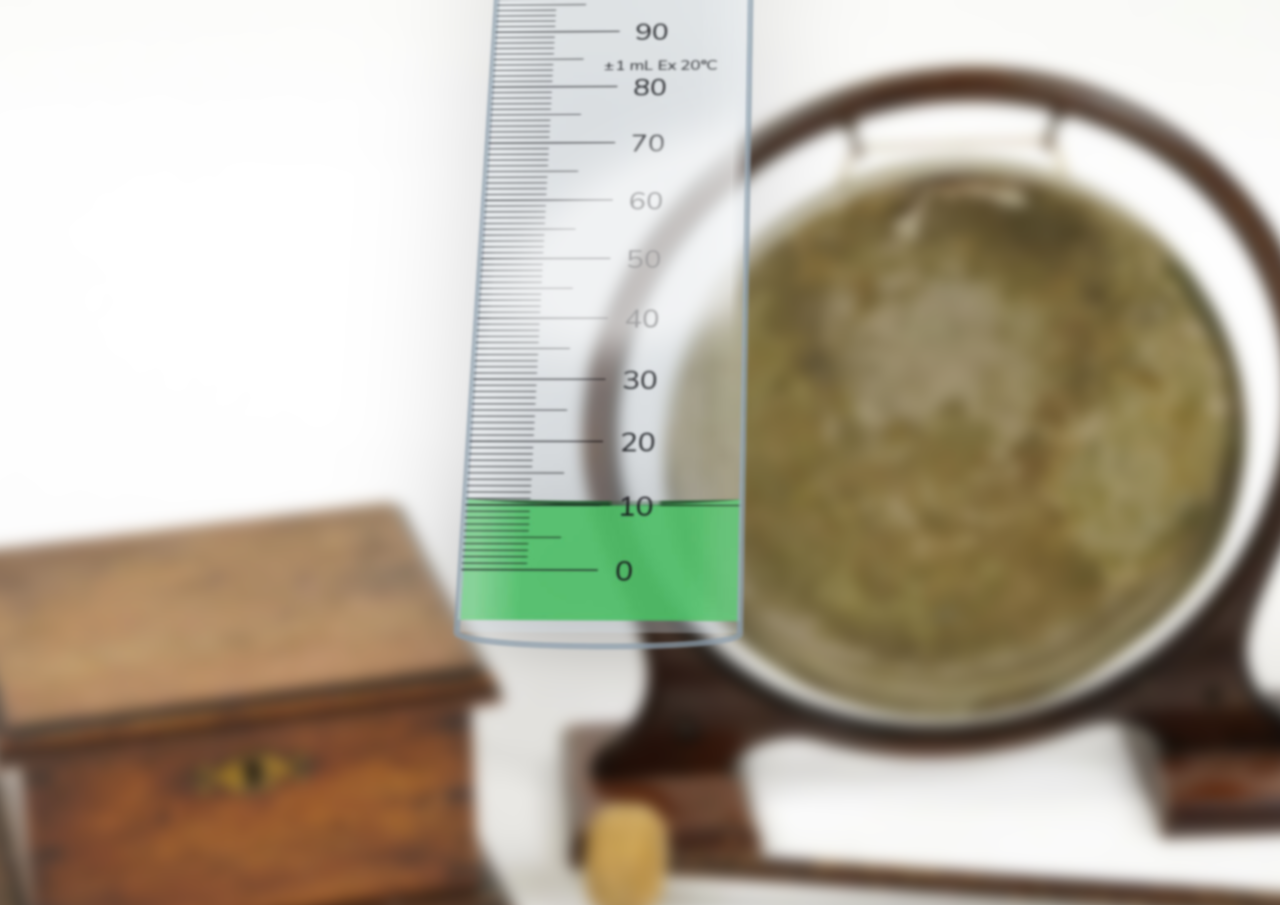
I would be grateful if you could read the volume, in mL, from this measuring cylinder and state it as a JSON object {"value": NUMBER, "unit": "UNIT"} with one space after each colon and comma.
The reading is {"value": 10, "unit": "mL"}
